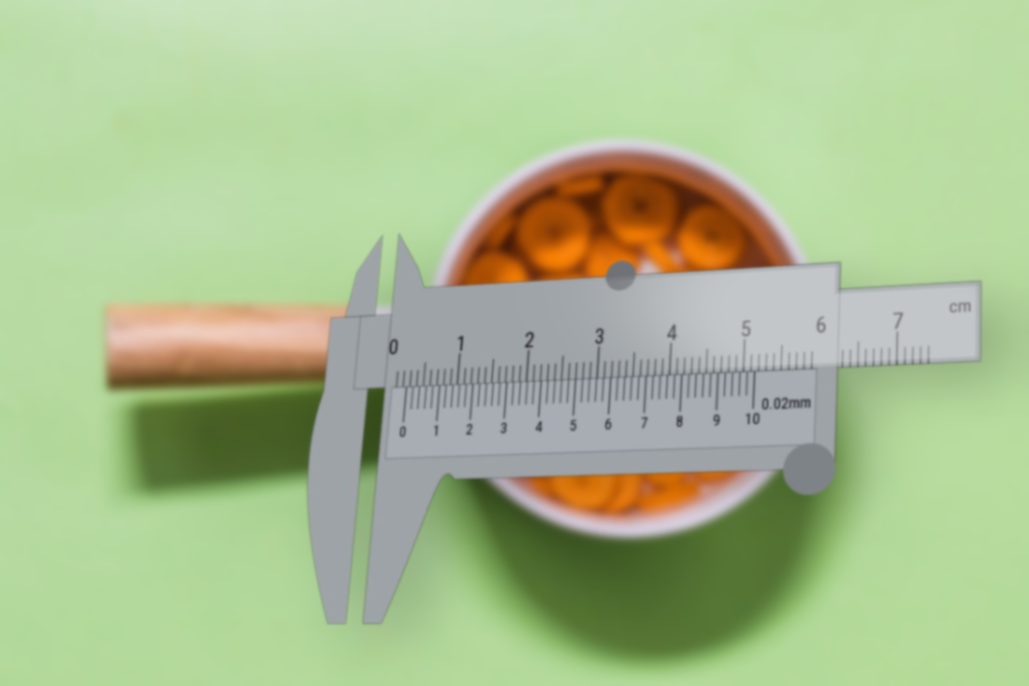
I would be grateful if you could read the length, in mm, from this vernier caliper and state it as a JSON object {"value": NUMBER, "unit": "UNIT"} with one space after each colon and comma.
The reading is {"value": 2.5, "unit": "mm"}
